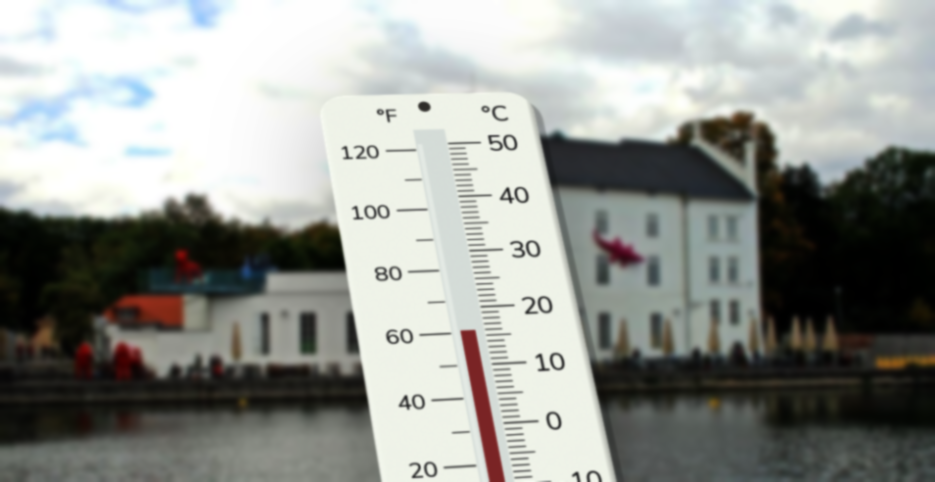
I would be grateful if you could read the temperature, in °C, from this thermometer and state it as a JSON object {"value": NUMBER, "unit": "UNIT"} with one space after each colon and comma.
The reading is {"value": 16, "unit": "°C"}
